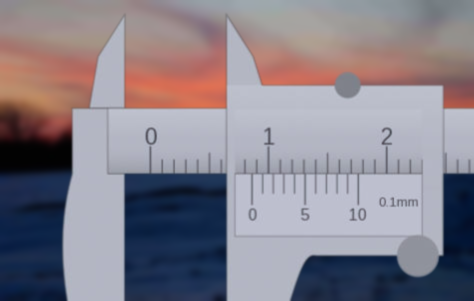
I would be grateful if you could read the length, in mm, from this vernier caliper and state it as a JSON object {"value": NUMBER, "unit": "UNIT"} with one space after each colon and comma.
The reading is {"value": 8.6, "unit": "mm"}
